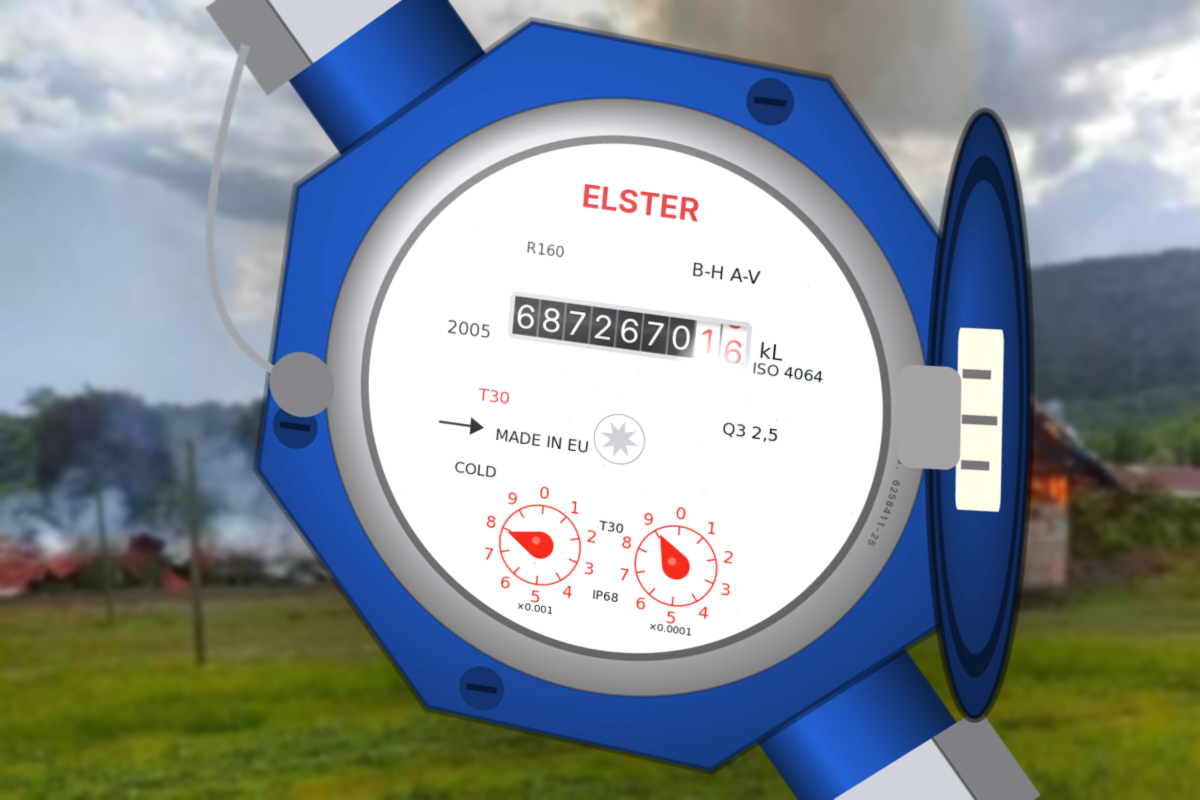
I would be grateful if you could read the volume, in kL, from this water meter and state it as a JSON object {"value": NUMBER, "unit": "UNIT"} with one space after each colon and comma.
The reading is {"value": 6872670.1579, "unit": "kL"}
